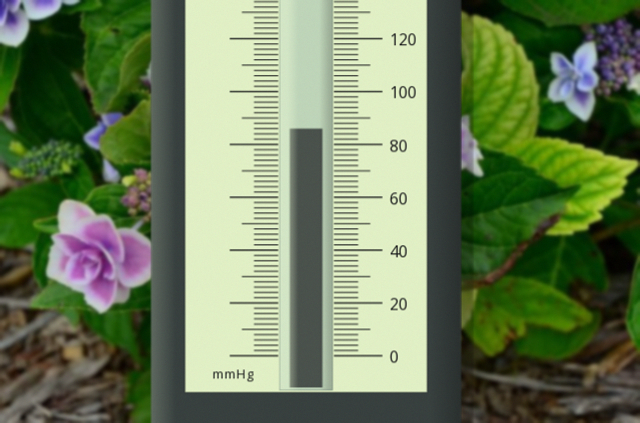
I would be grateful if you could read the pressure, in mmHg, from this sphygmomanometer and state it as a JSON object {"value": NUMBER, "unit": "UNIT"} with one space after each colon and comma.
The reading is {"value": 86, "unit": "mmHg"}
